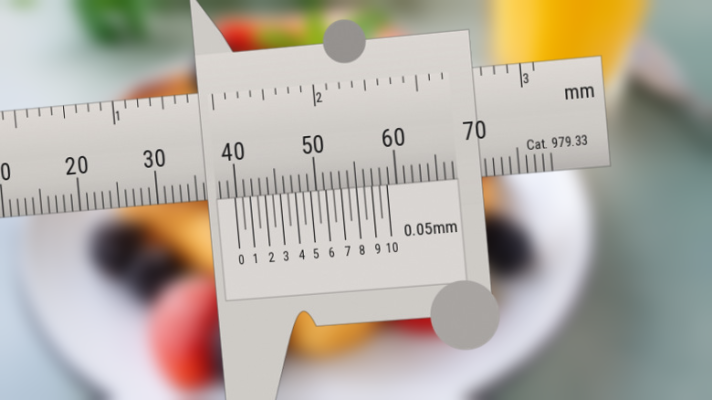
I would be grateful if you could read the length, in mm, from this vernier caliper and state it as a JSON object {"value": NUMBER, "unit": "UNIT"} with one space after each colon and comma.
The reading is {"value": 39.8, "unit": "mm"}
